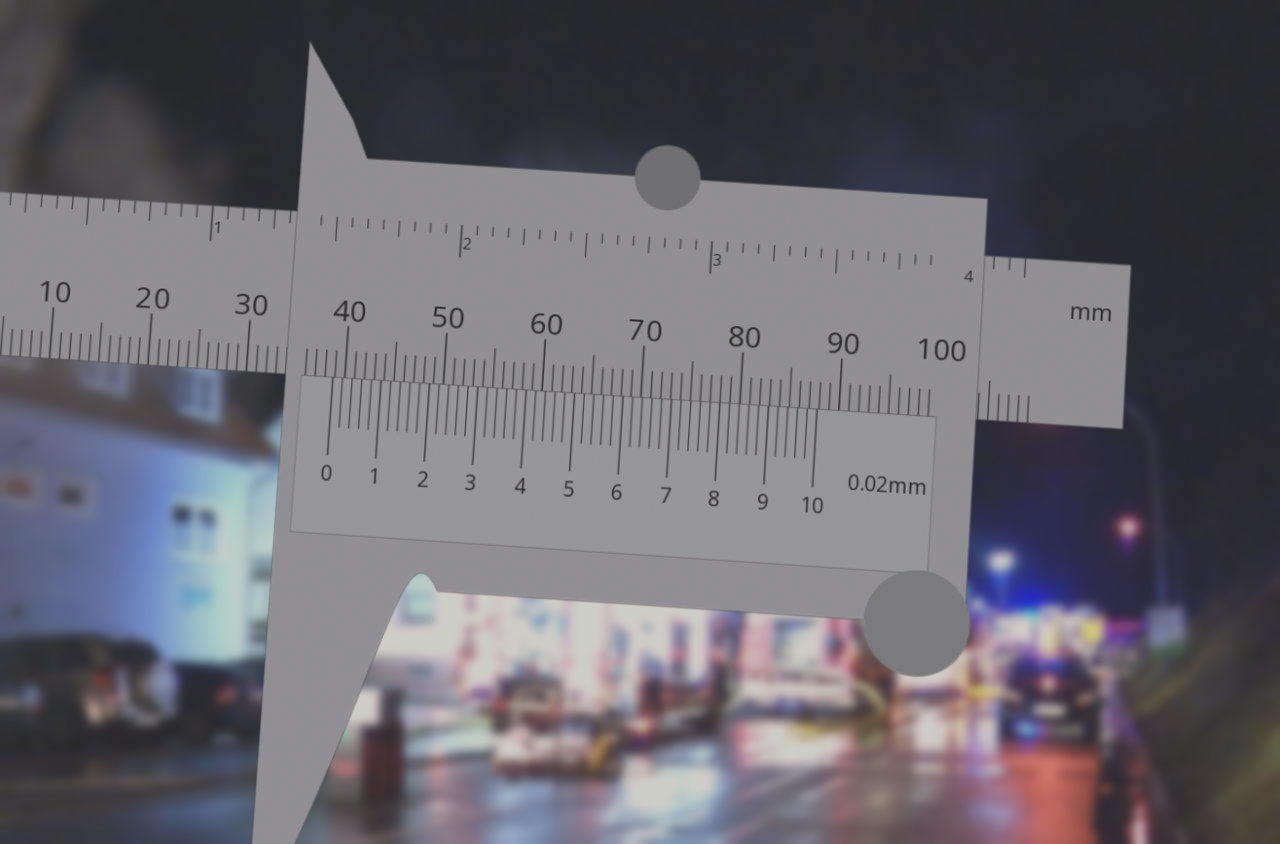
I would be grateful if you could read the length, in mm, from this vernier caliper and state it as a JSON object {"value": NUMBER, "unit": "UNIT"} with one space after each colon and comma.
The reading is {"value": 38.8, "unit": "mm"}
